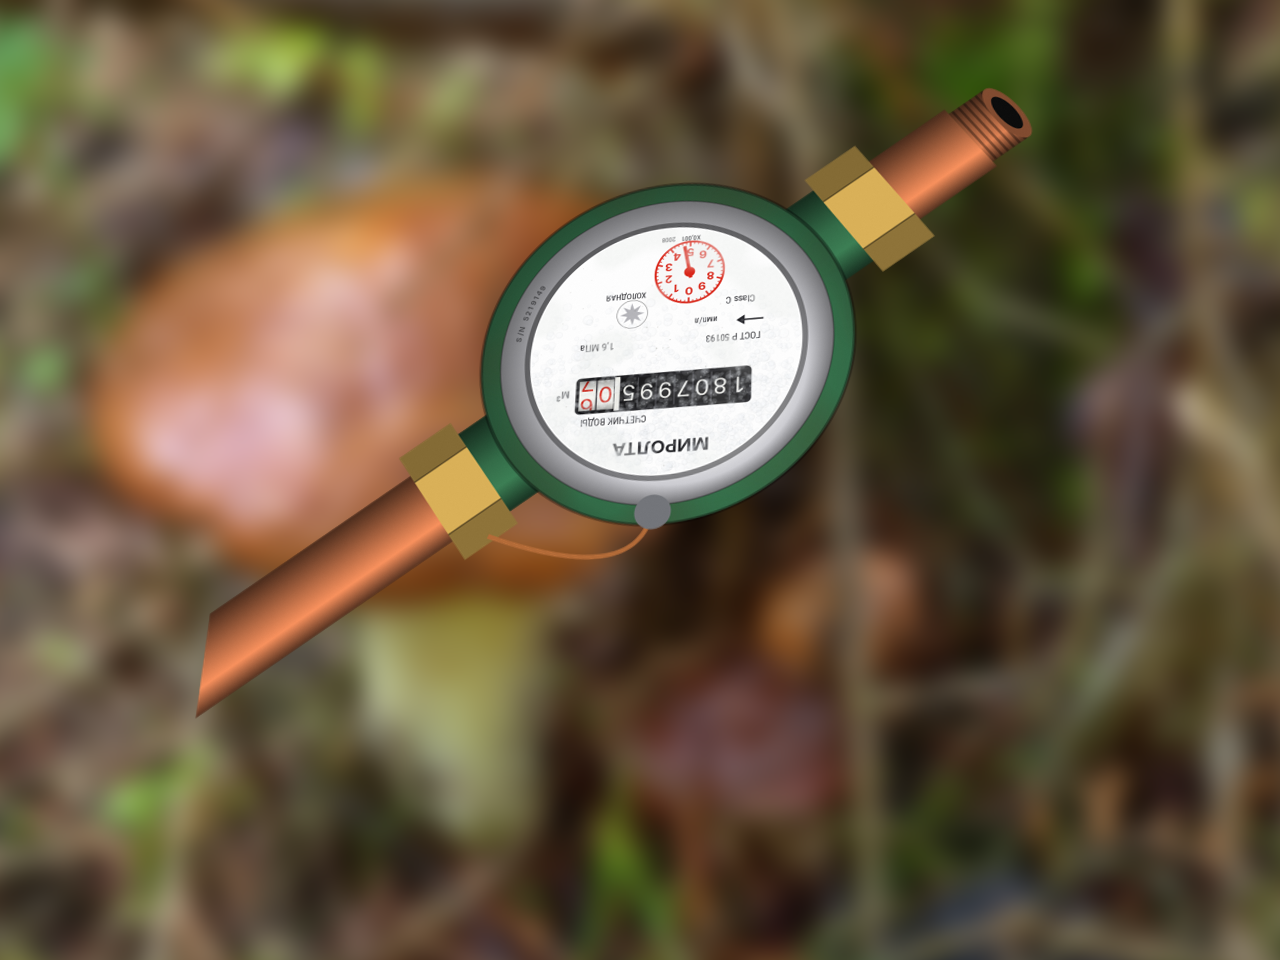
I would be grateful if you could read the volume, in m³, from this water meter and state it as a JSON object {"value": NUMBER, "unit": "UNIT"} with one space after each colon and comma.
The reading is {"value": 1807995.064, "unit": "m³"}
